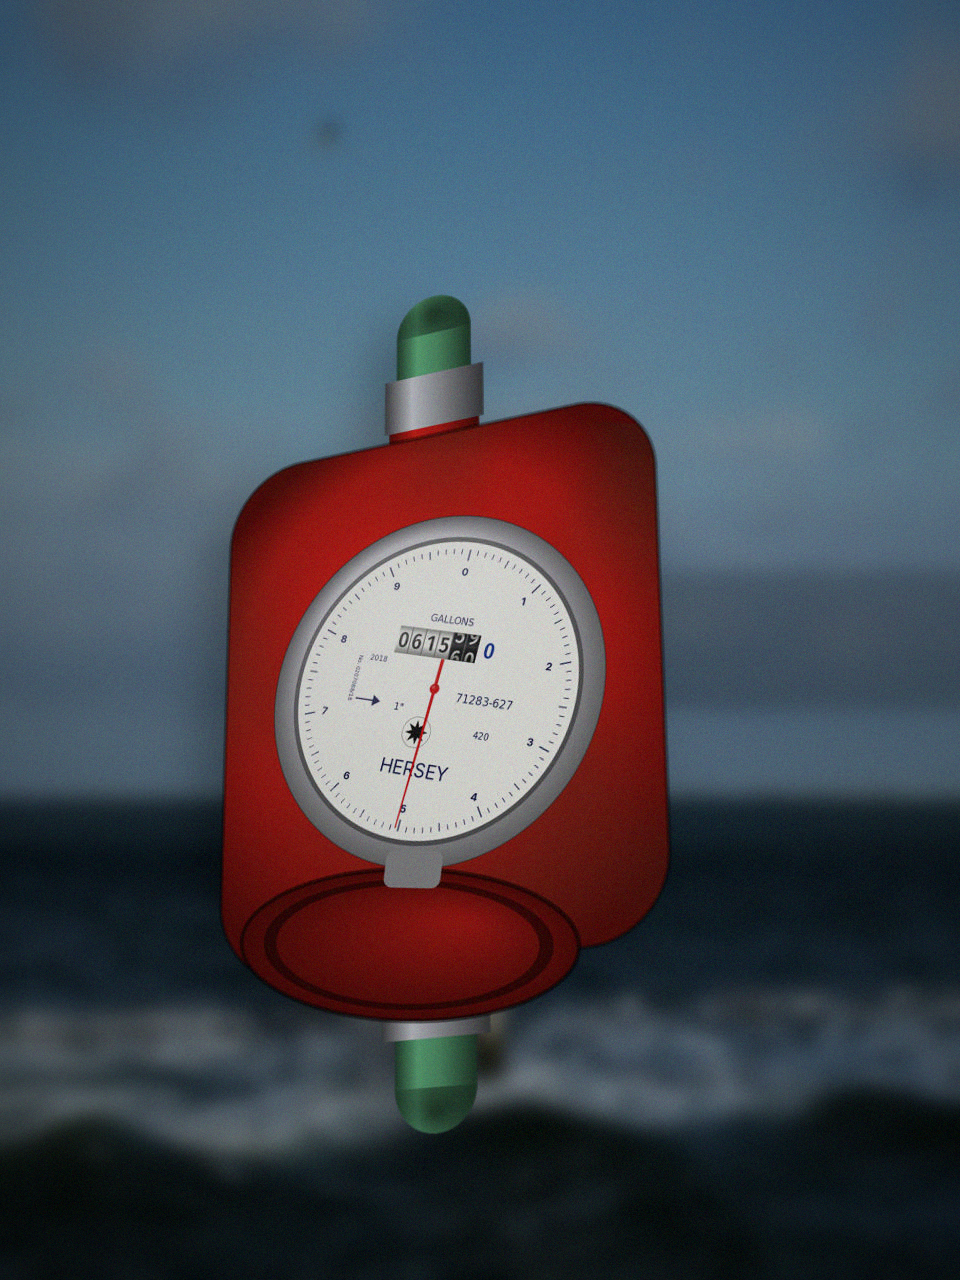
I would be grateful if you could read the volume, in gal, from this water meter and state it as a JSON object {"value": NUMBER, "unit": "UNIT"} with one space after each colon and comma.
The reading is {"value": 615595.0, "unit": "gal"}
